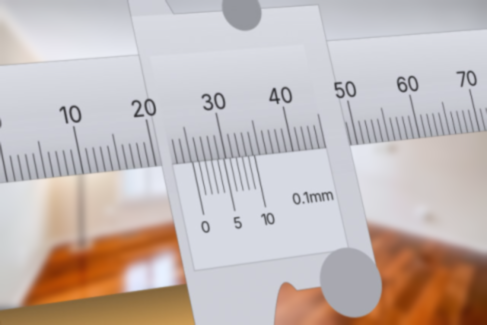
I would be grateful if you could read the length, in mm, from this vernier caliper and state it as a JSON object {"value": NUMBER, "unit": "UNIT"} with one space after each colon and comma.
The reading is {"value": 25.2, "unit": "mm"}
